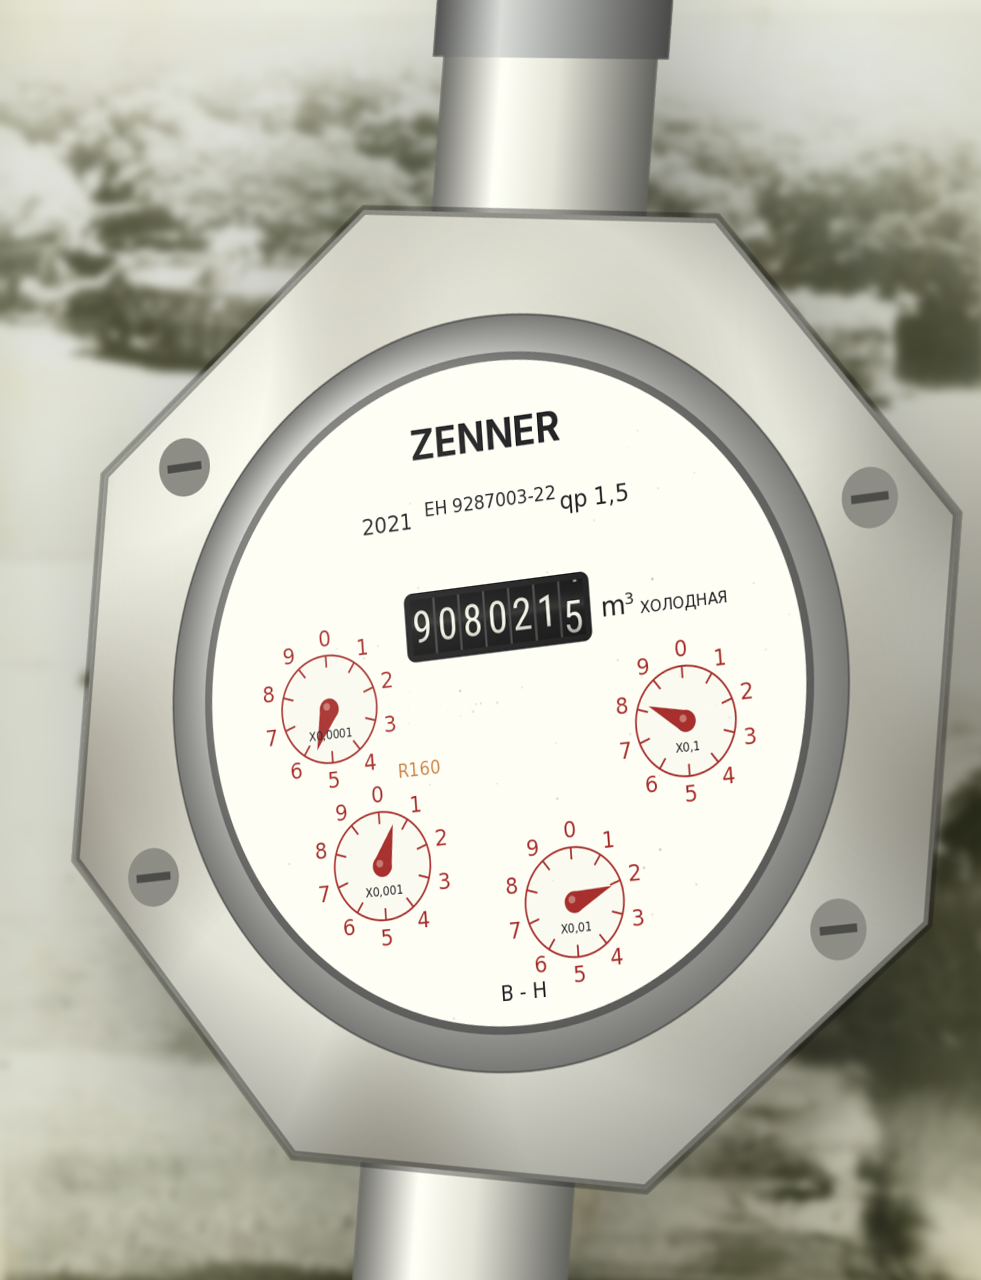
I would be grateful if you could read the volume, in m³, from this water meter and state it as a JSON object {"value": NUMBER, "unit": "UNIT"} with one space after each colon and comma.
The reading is {"value": 9080214.8205, "unit": "m³"}
